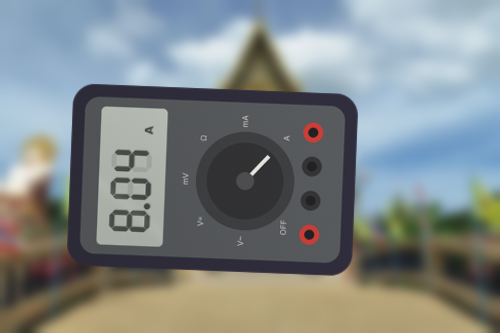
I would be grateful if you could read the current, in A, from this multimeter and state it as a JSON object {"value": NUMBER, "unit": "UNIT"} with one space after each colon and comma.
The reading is {"value": 8.04, "unit": "A"}
